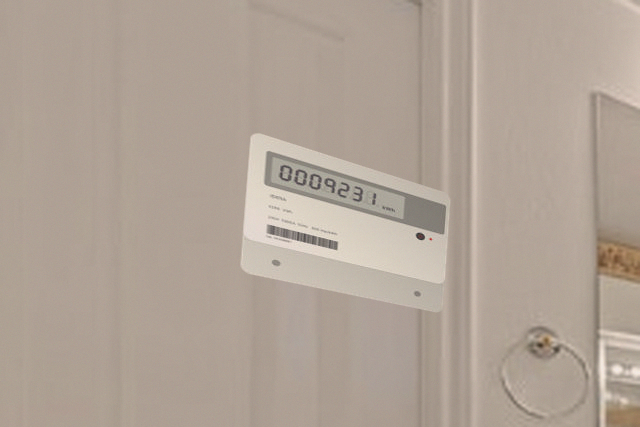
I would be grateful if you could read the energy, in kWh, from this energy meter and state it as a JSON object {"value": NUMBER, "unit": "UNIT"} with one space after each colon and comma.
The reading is {"value": 9231, "unit": "kWh"}
